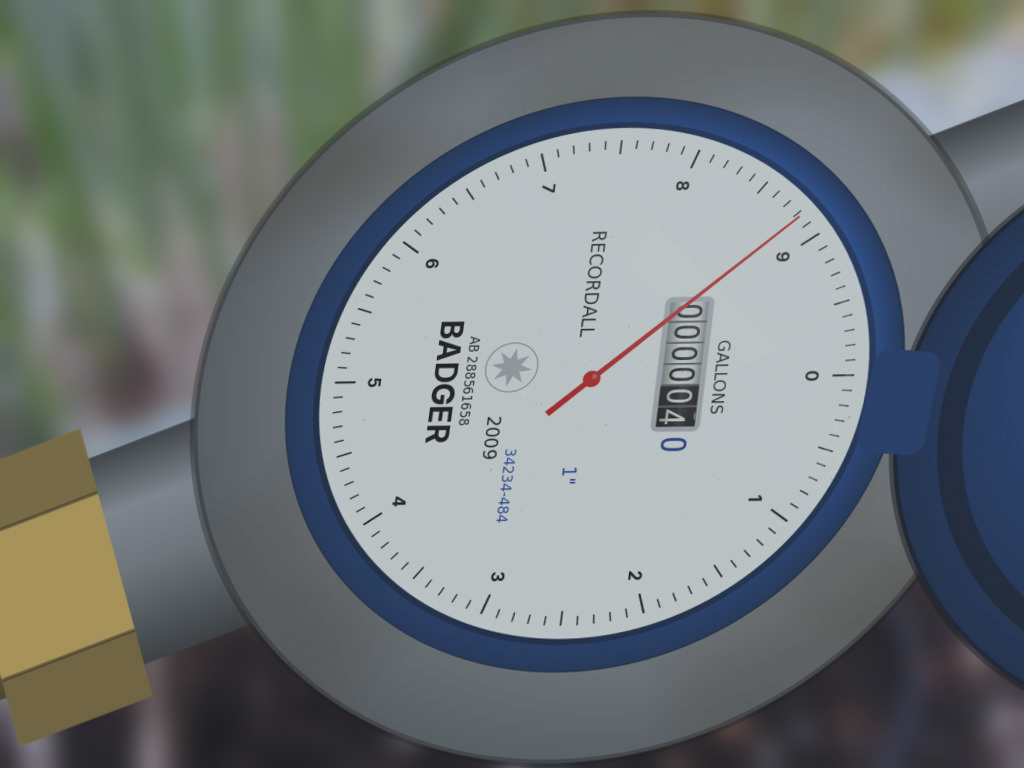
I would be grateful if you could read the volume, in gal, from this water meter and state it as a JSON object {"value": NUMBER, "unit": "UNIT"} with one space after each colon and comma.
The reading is {"value": 38.8, "unit": "gal"}
